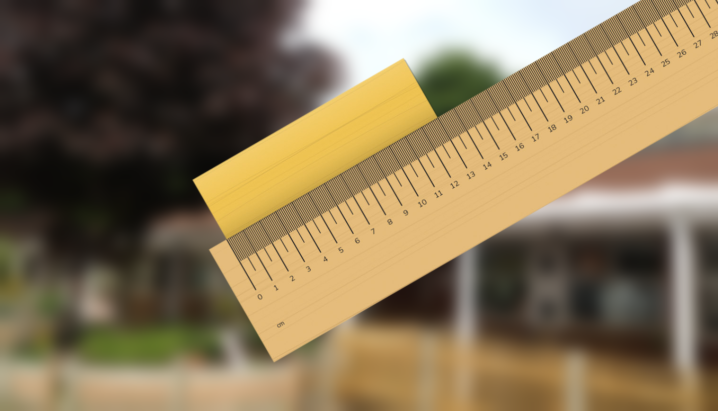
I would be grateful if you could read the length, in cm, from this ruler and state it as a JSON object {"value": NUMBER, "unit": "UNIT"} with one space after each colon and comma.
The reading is {"value": 13, "unit": "cm"}
